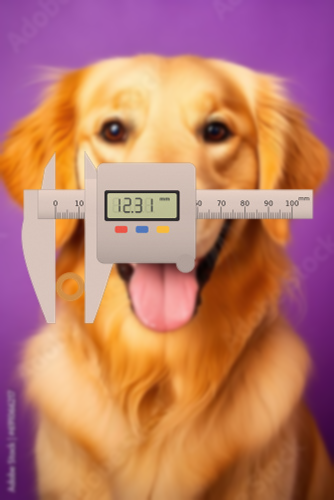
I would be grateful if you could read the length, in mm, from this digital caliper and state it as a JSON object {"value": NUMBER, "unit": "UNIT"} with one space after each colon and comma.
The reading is {"value": 12.31, "unit": "mm"}
